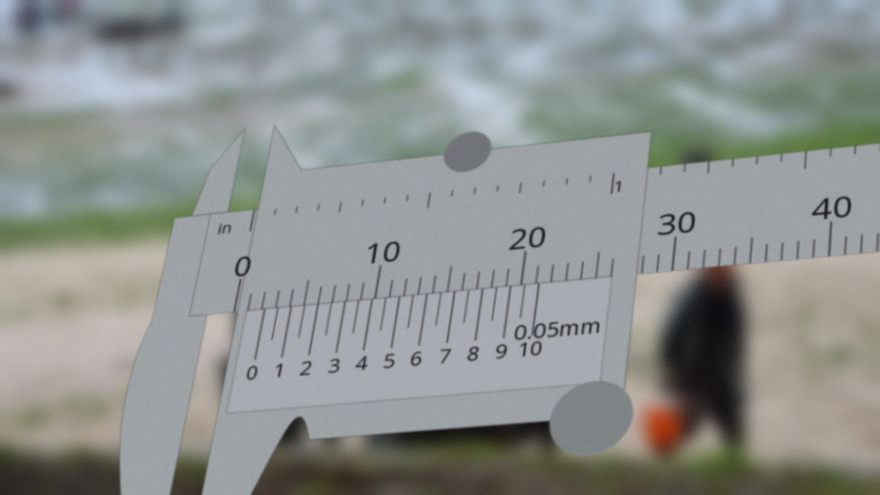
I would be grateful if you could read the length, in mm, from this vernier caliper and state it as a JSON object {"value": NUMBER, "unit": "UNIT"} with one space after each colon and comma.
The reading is {"value": 2.2, "unit": "mm"}
